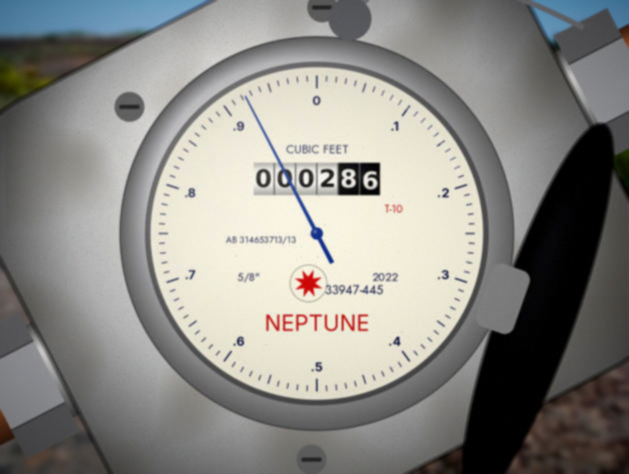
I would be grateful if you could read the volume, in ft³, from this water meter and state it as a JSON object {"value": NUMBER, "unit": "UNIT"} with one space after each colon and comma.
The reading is {"value": 285.92, "unit": "ft³"}
